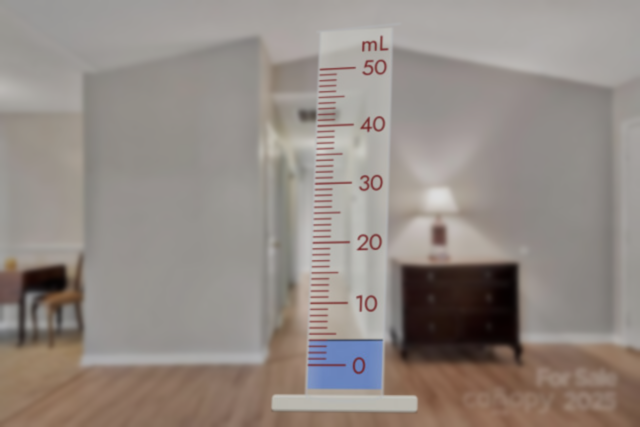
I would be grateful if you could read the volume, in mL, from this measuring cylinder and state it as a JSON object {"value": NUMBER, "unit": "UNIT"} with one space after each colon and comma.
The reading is {"value": 4, "unit": "mL"}
